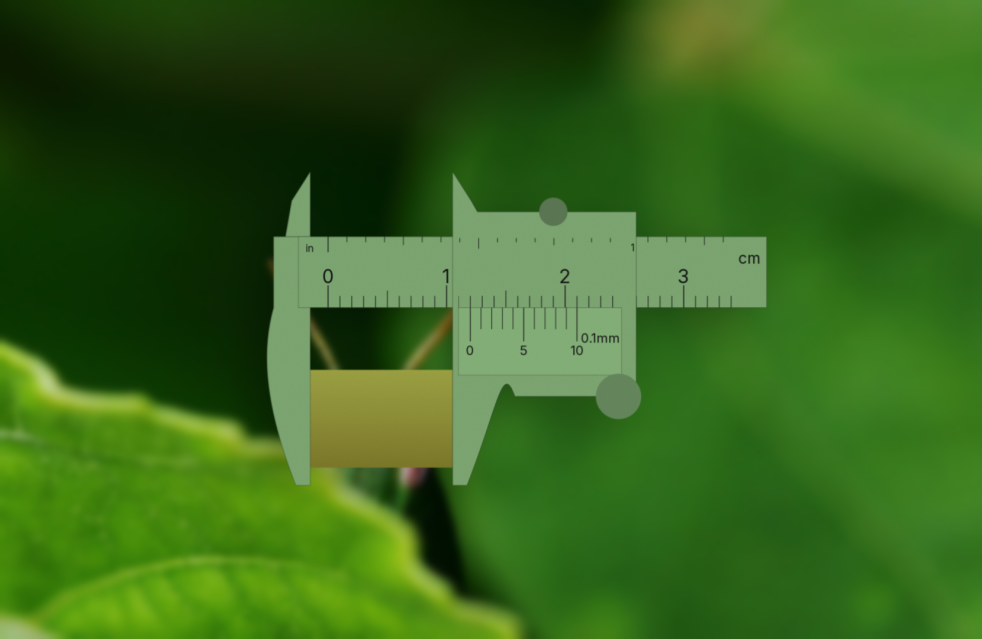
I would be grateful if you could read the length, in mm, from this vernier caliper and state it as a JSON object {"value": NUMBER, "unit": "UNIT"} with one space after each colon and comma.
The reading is {"value": 12.0, "unit": "mm"}
